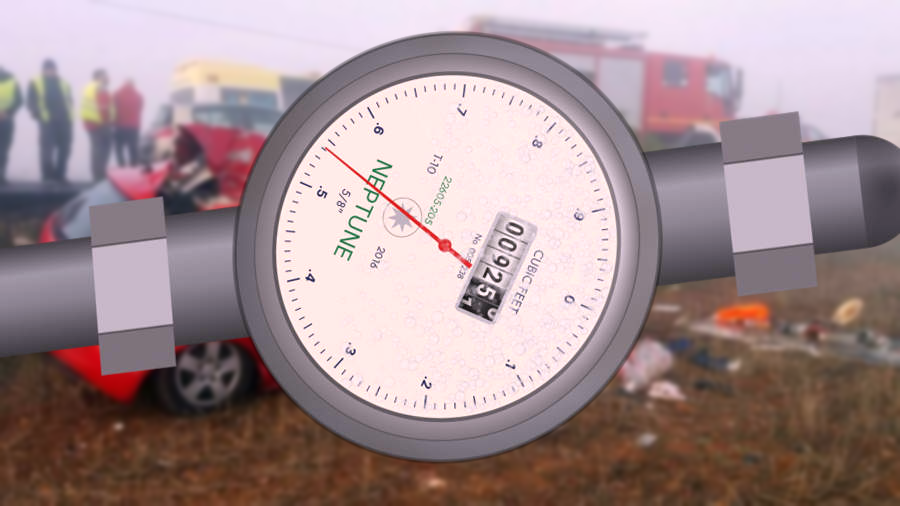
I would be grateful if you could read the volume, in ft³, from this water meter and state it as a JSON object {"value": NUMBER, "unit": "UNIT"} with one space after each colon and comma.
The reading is {"value": 9250.54, "unit": "ft³"}
